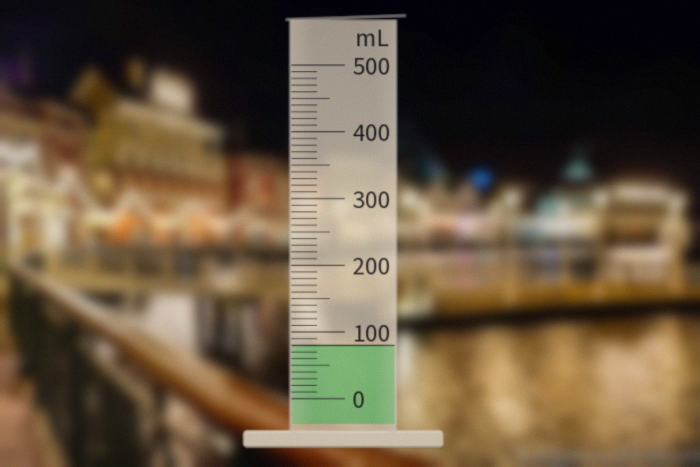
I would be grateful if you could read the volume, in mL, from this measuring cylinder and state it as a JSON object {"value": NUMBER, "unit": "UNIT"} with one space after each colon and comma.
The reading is {"value": 80, "unit": "mL"}
